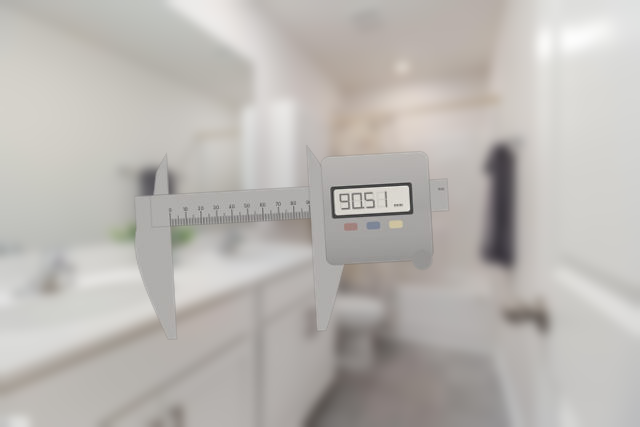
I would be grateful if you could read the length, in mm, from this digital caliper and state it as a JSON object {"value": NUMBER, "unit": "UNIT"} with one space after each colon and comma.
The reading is {"value": 90.51, "unit": "mm"}
